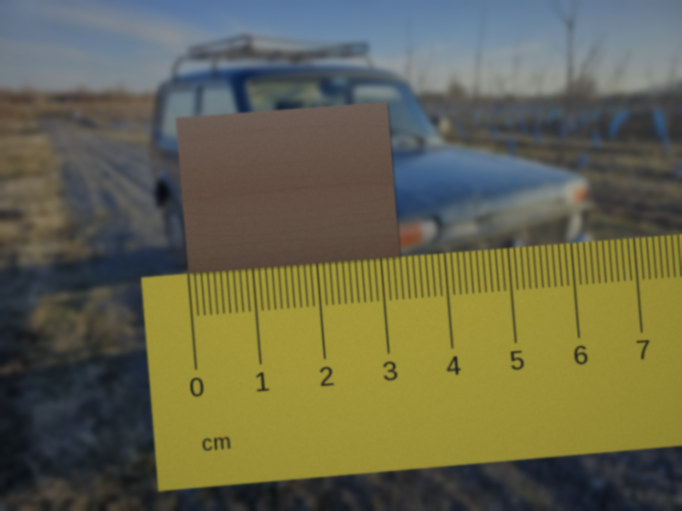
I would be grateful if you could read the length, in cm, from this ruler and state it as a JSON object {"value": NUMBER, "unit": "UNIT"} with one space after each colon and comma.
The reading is {"value": 3.3, "unit": "cm"}
